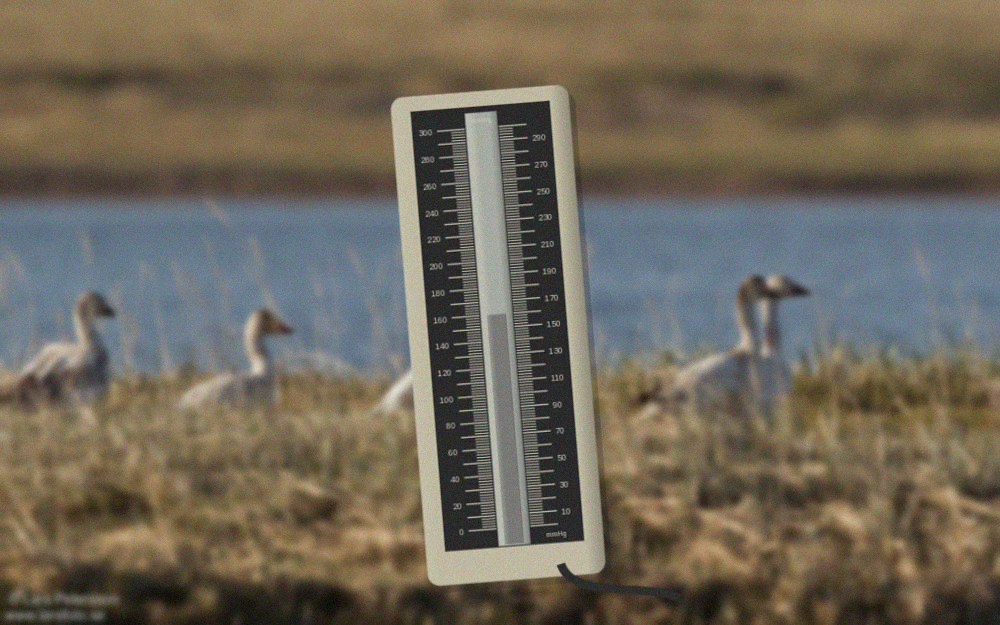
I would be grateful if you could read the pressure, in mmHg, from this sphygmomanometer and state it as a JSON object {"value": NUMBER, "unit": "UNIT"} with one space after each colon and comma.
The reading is {"value": 160, "unit": "mmHg"}
